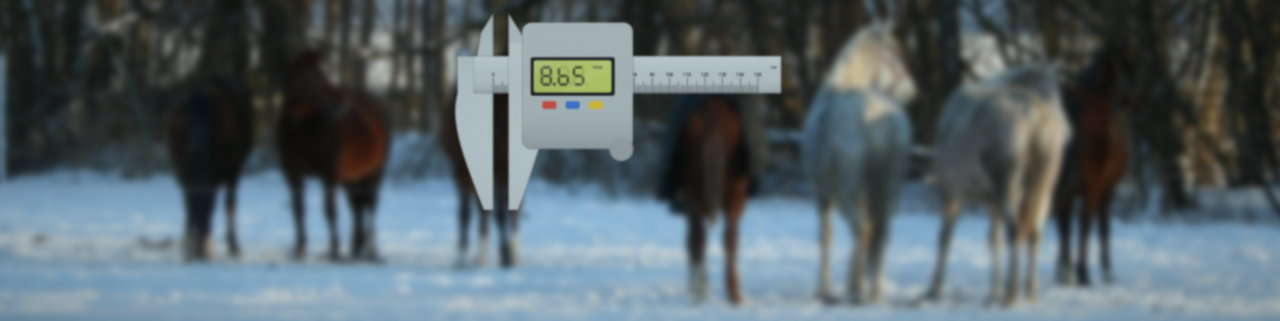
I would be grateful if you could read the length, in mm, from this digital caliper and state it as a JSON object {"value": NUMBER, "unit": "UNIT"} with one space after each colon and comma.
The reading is {"value": 8.65, "unit": "mm"}
